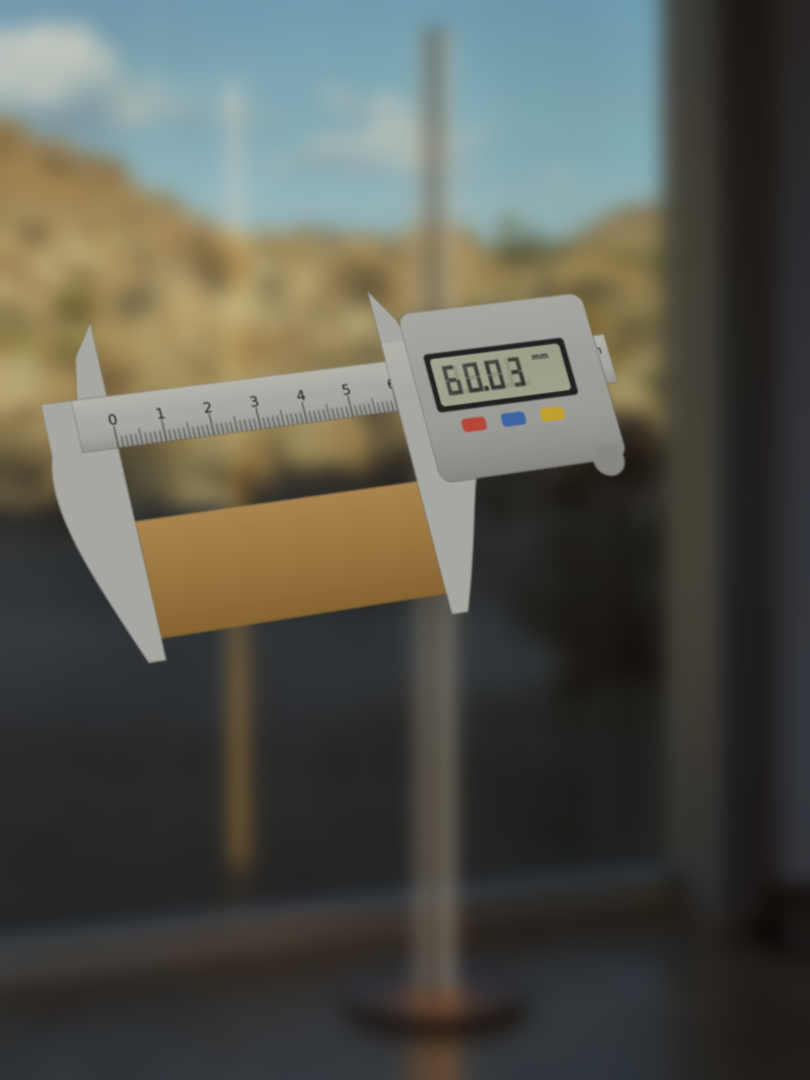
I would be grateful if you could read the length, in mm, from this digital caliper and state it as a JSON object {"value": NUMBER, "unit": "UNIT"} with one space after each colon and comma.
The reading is {"value": 60.03, "unit": "mm"}
